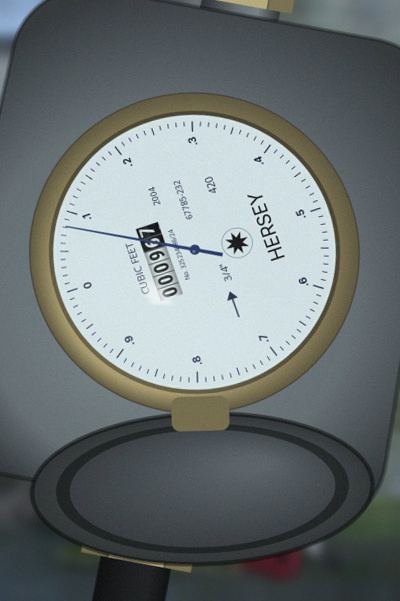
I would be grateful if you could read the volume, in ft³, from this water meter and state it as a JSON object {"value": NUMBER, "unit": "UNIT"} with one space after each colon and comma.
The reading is {"value": 967.08, "unit": "ft³"}
